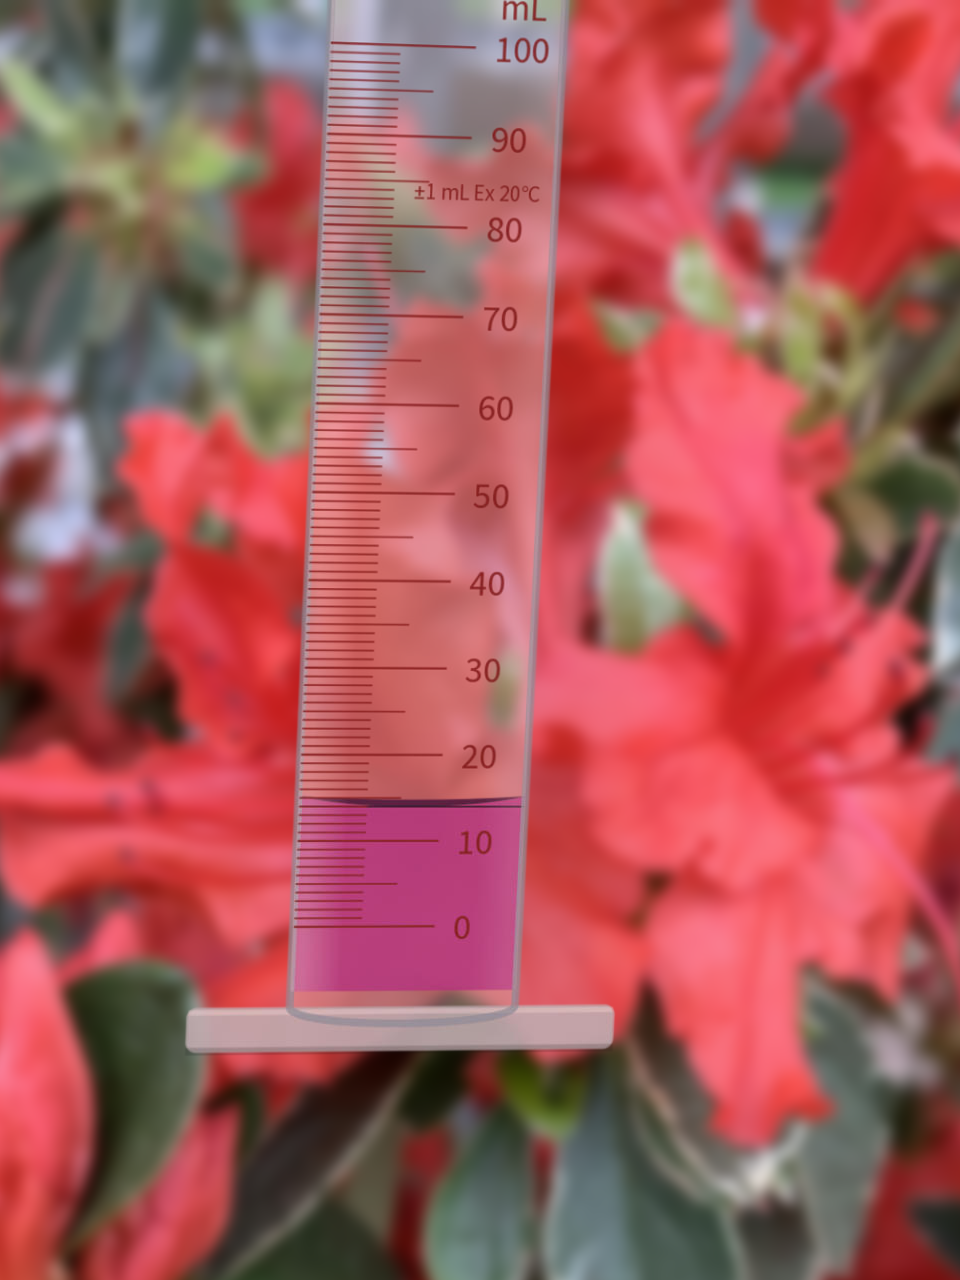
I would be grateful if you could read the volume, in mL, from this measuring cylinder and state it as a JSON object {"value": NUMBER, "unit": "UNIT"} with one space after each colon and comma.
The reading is {"value": 14, "unit": "mL"}
